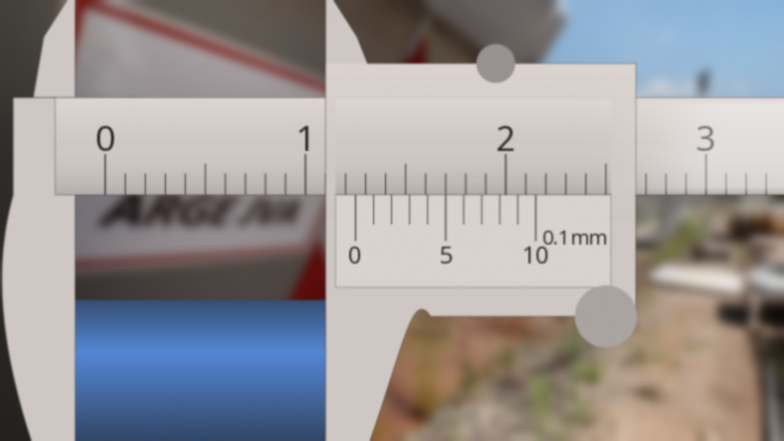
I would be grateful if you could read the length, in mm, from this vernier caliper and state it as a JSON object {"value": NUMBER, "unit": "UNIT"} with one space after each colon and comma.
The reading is {"value": 12.5, "unit": "mm"}
